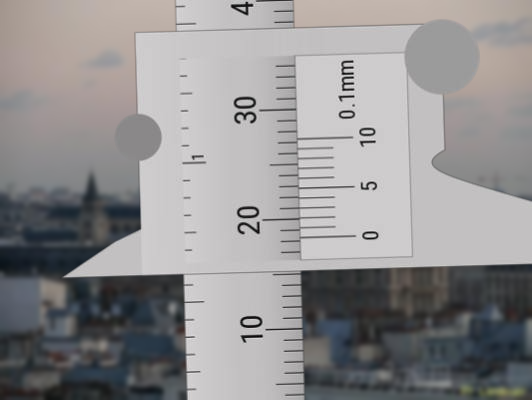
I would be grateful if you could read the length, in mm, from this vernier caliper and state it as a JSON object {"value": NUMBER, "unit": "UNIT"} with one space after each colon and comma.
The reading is {"value": 18.3, "unit": "mm"}
